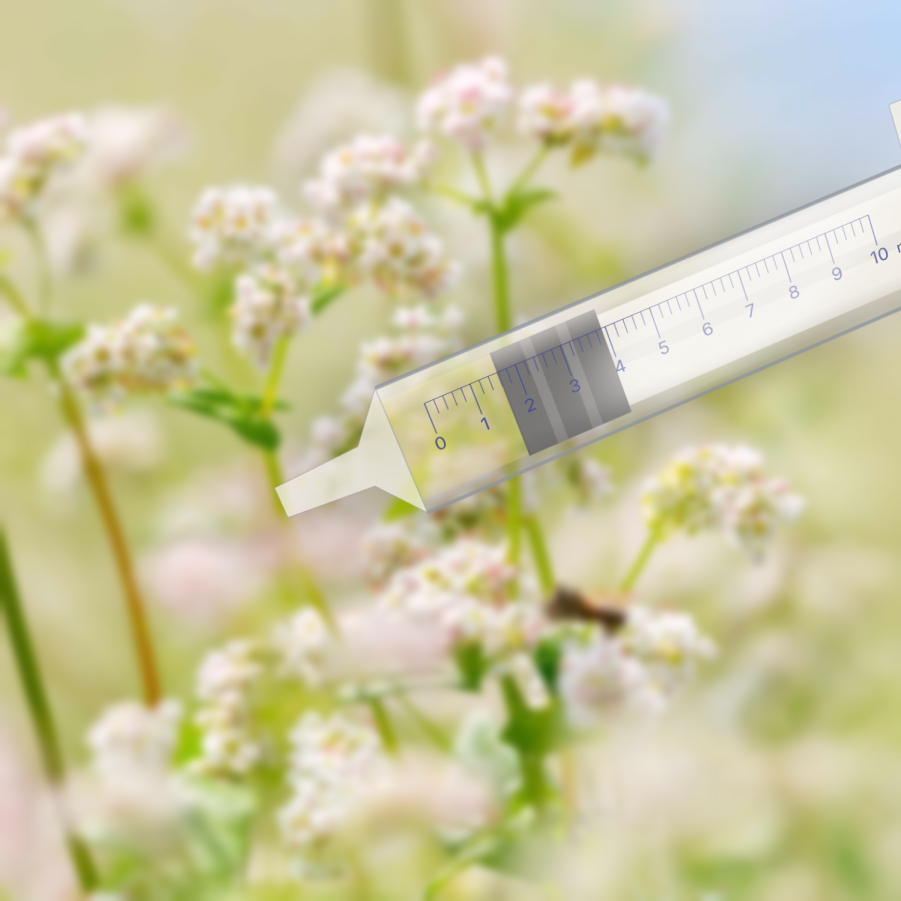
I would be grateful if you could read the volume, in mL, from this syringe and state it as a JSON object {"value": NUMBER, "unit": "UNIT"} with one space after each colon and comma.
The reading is {"value": 1.6, "unit": "mL"}
